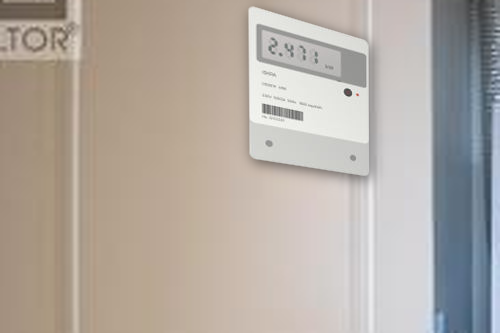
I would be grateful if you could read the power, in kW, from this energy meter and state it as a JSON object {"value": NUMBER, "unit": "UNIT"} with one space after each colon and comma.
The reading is {"value": 2.471, "unit": "kW"}
